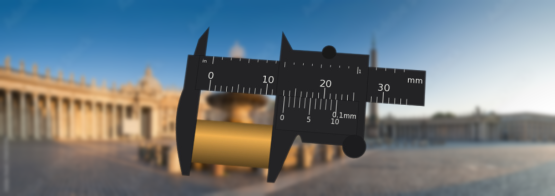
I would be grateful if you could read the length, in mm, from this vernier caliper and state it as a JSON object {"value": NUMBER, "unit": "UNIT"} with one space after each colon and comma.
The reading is {"value": 13.2, "unit": "mm"}
